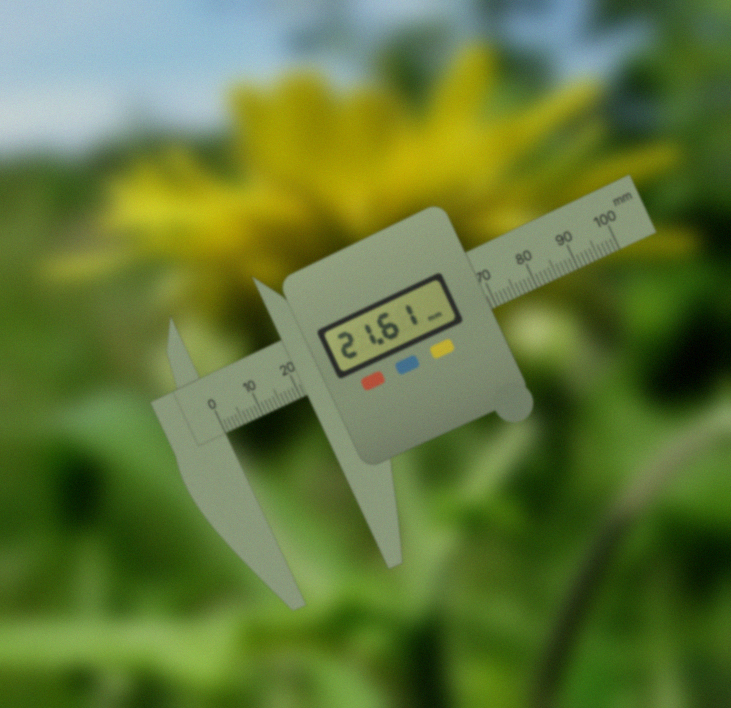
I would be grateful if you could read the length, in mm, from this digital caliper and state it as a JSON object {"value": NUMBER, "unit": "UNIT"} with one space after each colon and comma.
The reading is {"value": 21.61, "unit": "mm"}
